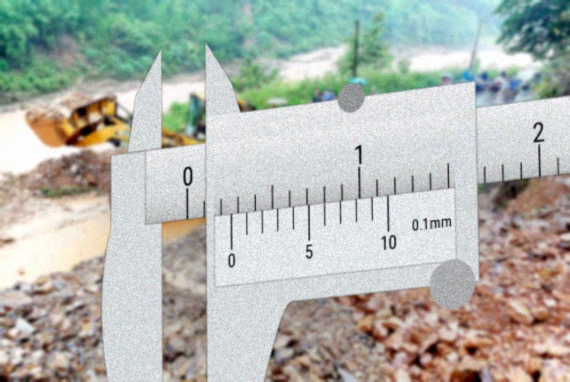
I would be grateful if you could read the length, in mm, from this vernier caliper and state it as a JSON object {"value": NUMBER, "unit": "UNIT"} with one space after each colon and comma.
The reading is {"value": 2.6, "unit": "mm"}
